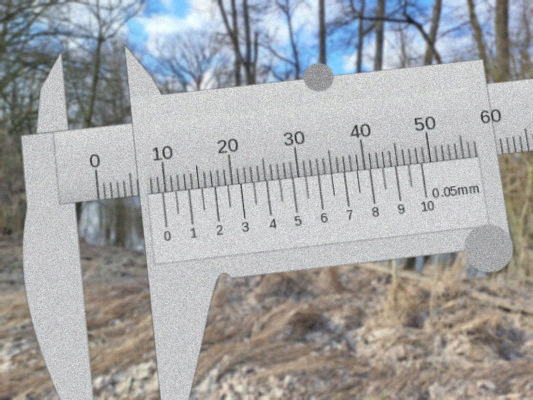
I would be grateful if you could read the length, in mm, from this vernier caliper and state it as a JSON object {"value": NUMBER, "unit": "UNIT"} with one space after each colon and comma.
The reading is {"value": 9.6, "unit": "mm"}
